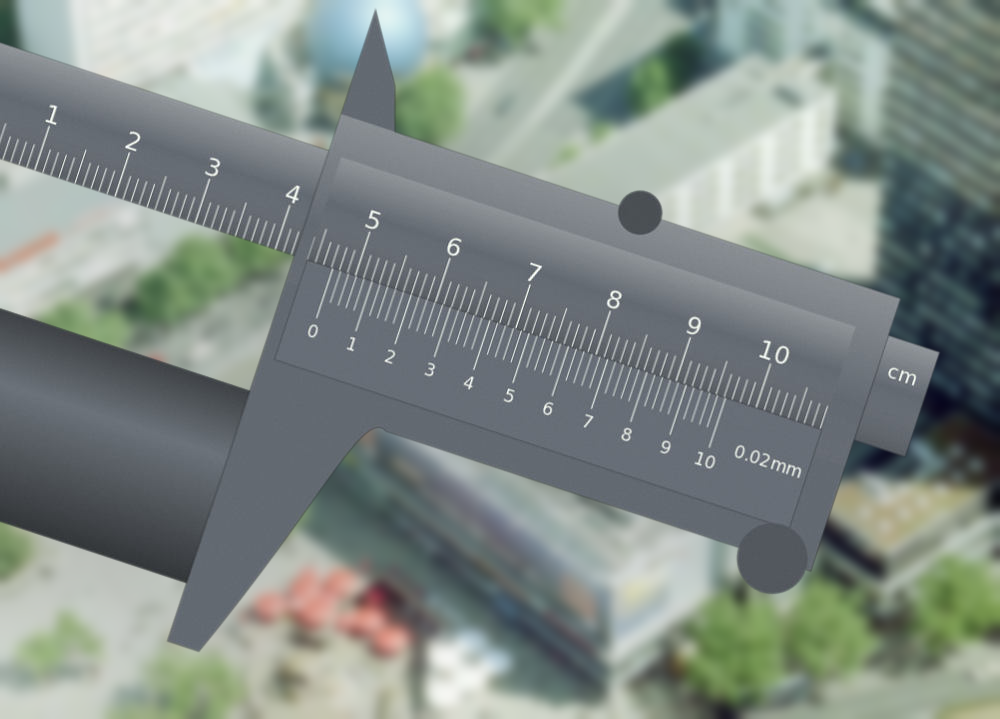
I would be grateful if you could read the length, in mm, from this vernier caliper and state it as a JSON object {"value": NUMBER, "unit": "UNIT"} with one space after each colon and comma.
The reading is {"value": 47.2, "unit": "mm"}
